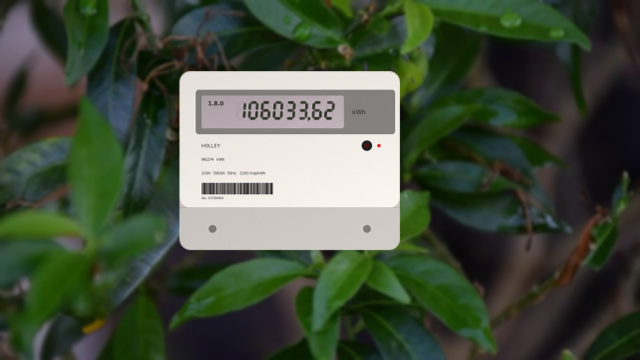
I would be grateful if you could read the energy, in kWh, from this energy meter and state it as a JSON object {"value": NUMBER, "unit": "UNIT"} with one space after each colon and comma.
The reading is {"value": 106033.62, "unit": "kWh"}
